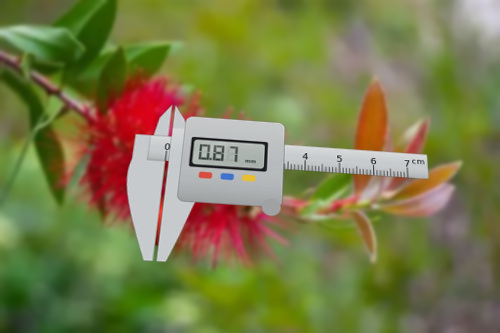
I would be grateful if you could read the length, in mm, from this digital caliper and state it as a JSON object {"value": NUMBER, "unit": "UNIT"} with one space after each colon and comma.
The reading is {"value": 0.87, "unit": "mm"}
